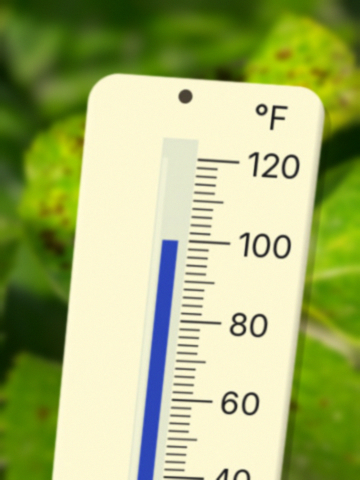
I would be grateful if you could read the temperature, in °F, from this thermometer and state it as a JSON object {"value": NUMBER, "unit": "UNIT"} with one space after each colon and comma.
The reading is {"value": 100, "unit": "°F"}
